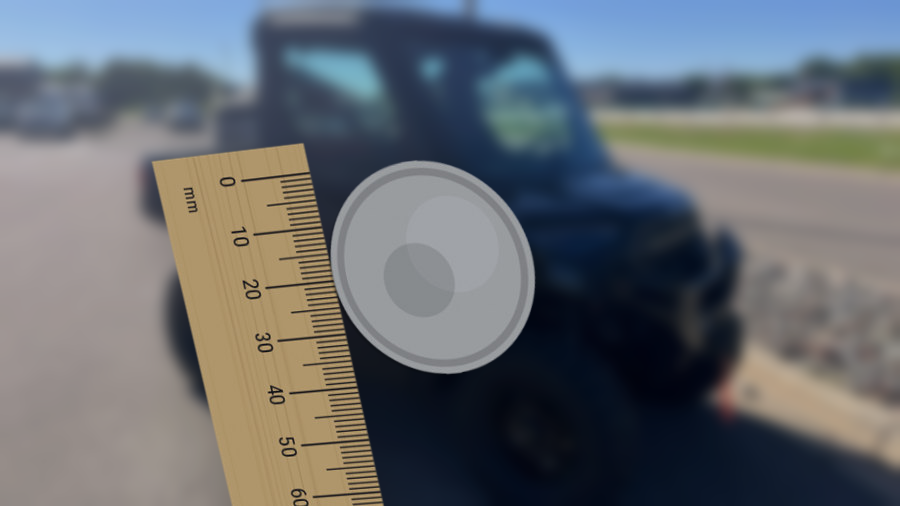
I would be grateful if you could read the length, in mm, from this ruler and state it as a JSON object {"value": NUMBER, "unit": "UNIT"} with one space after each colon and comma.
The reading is {"value": 39, "unit": "mm"}
